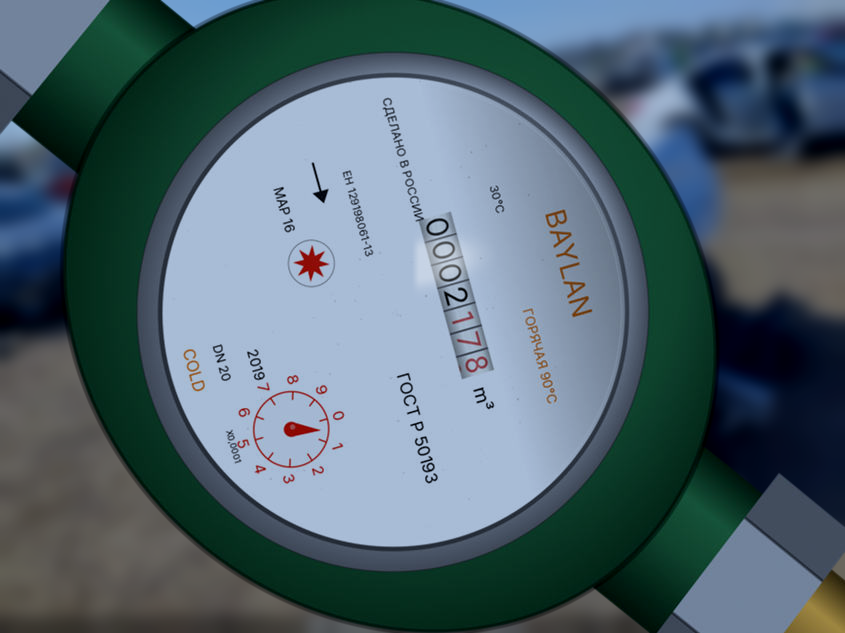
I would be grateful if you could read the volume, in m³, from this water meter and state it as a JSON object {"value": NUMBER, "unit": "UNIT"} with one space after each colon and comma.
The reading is {"value": 2.1780, "unit": "m³"}
